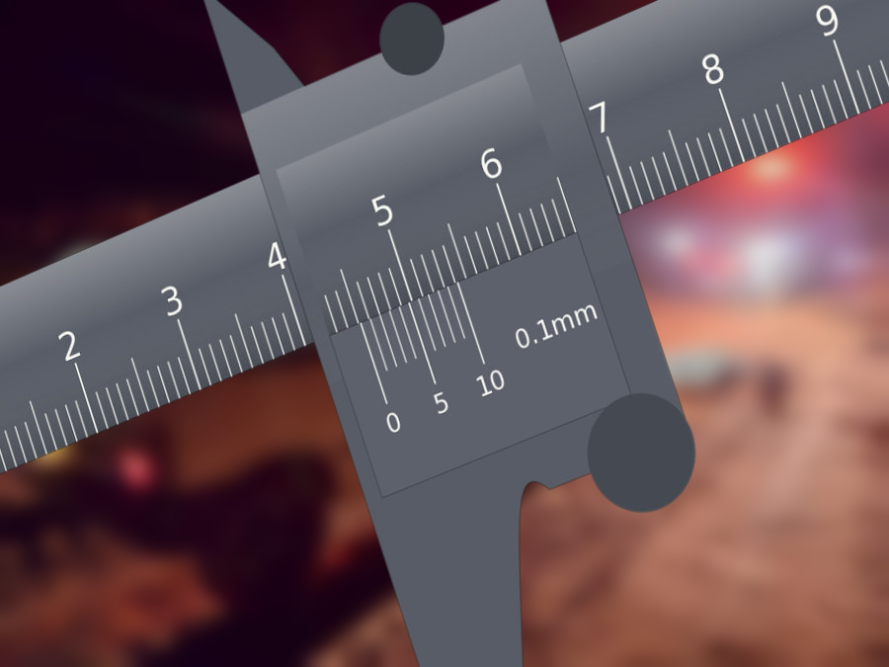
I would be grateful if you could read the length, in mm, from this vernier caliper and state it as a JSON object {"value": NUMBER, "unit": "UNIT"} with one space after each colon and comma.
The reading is {"value": 45.2, "unit": "mm"}
